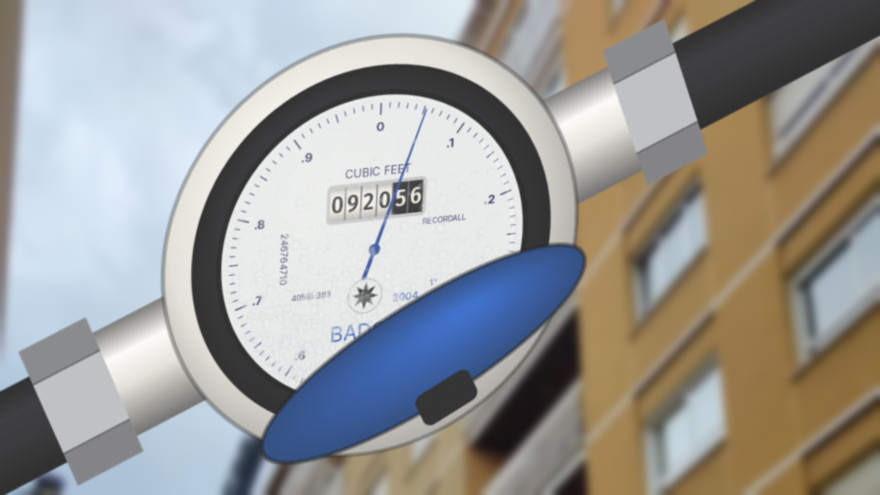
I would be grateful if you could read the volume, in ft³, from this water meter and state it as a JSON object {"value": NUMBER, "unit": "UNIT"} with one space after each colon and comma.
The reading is {"value": 92056.05, "unit": "ft³"}
